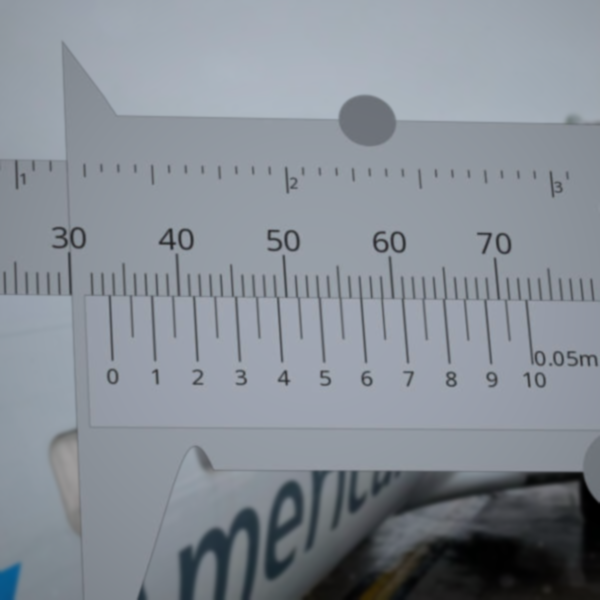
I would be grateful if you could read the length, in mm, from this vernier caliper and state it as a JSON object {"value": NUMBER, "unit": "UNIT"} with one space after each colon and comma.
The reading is {"value": 33.6, "unit": "mm"}
